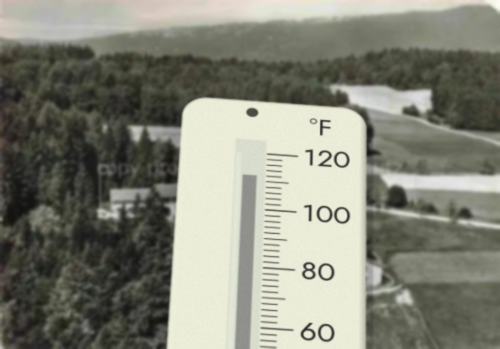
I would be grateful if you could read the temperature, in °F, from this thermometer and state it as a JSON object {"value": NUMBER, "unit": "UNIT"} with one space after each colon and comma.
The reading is {"value": 112, "unit": "°F"}
